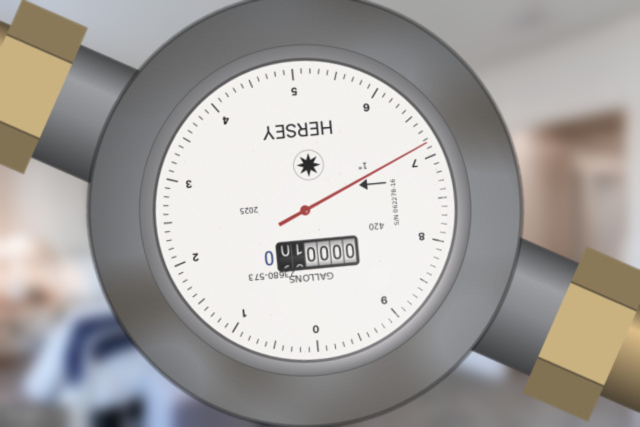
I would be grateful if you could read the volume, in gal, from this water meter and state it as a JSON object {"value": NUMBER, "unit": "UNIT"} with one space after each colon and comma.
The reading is {"value": 96.8, "unit": "gal"}
